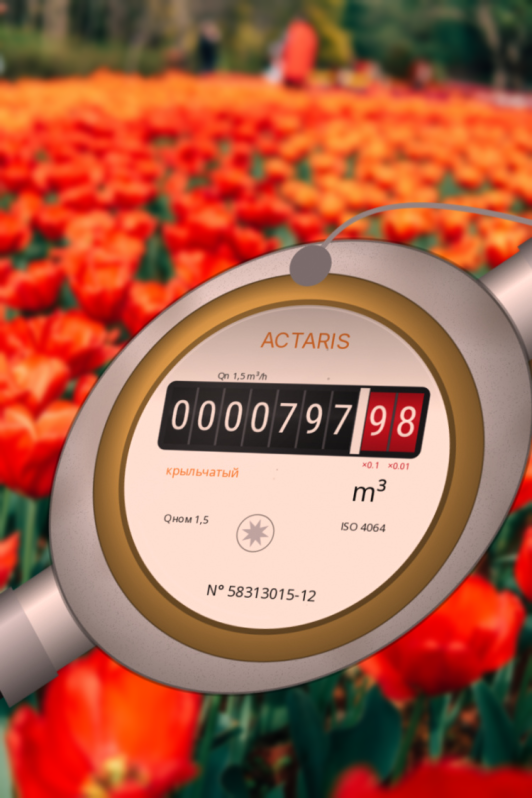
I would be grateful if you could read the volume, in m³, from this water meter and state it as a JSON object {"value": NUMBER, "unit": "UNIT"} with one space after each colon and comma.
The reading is {"value": 797.98, "unit": "m³"}
